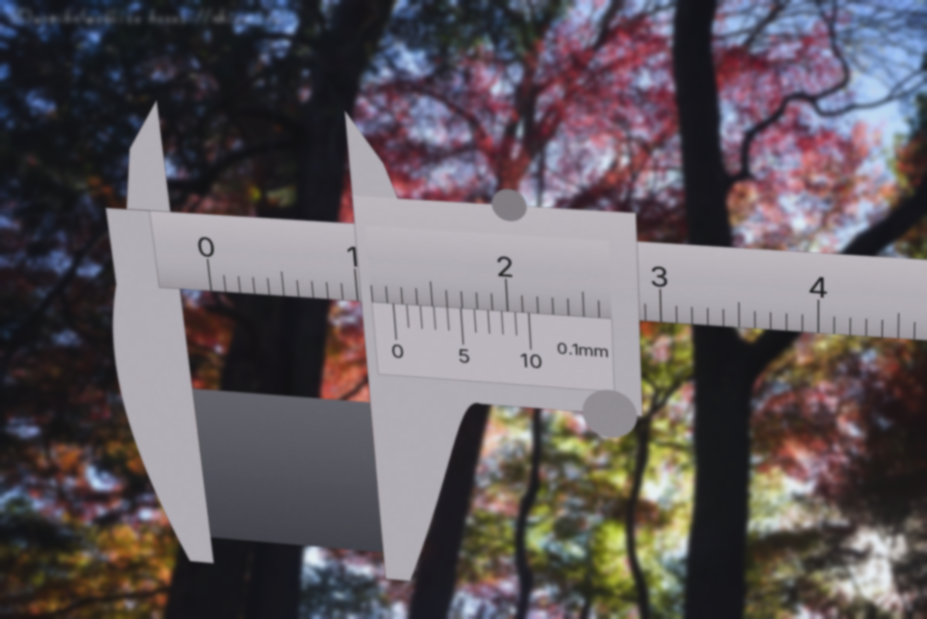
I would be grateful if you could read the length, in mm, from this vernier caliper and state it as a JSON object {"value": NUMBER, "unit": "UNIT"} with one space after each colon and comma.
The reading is {"value": 12.4, "unit": "mm"}
